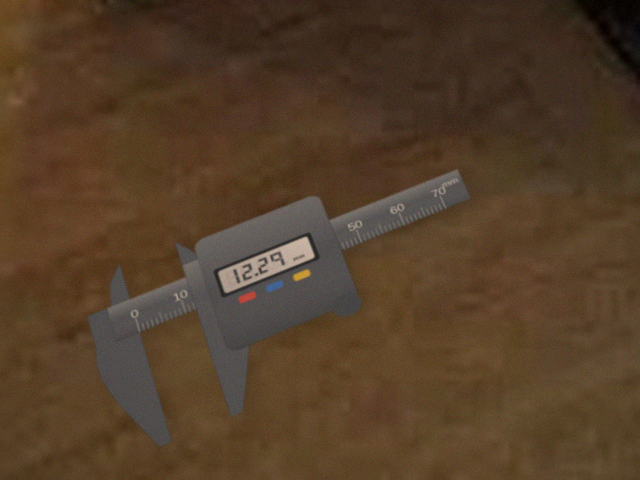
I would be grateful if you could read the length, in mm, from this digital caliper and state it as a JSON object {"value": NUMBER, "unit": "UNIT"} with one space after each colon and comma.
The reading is {"value": 12.29, "unit": "mm"}
